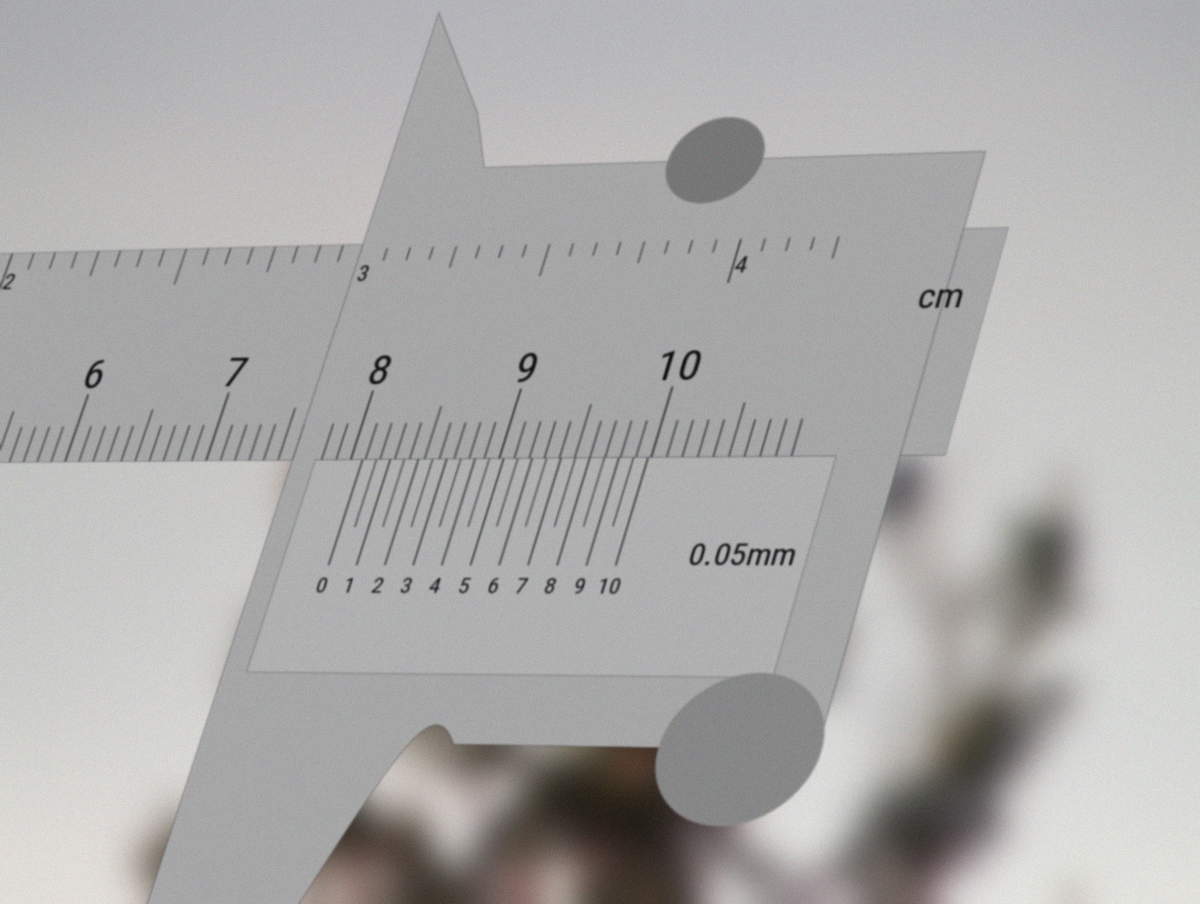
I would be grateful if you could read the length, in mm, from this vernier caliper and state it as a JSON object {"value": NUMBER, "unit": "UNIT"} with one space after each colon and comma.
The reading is {"value": 80.8, "unit": "mm"}
